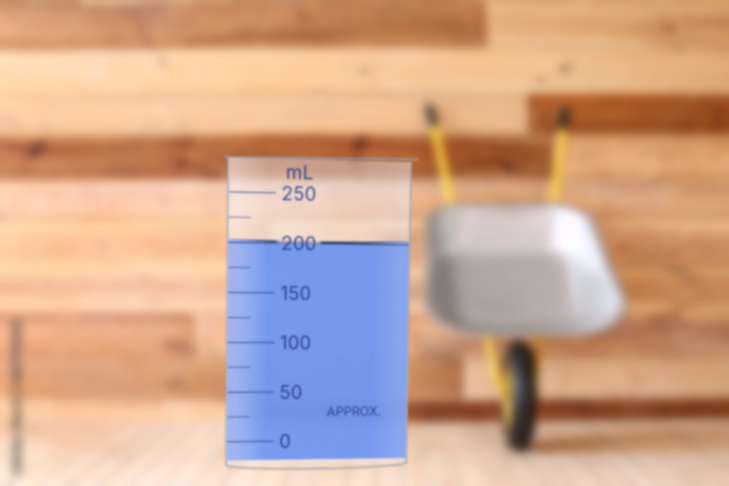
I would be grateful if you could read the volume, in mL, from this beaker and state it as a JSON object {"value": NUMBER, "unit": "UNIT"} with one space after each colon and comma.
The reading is {"value": 200, "unit": "mL"}
